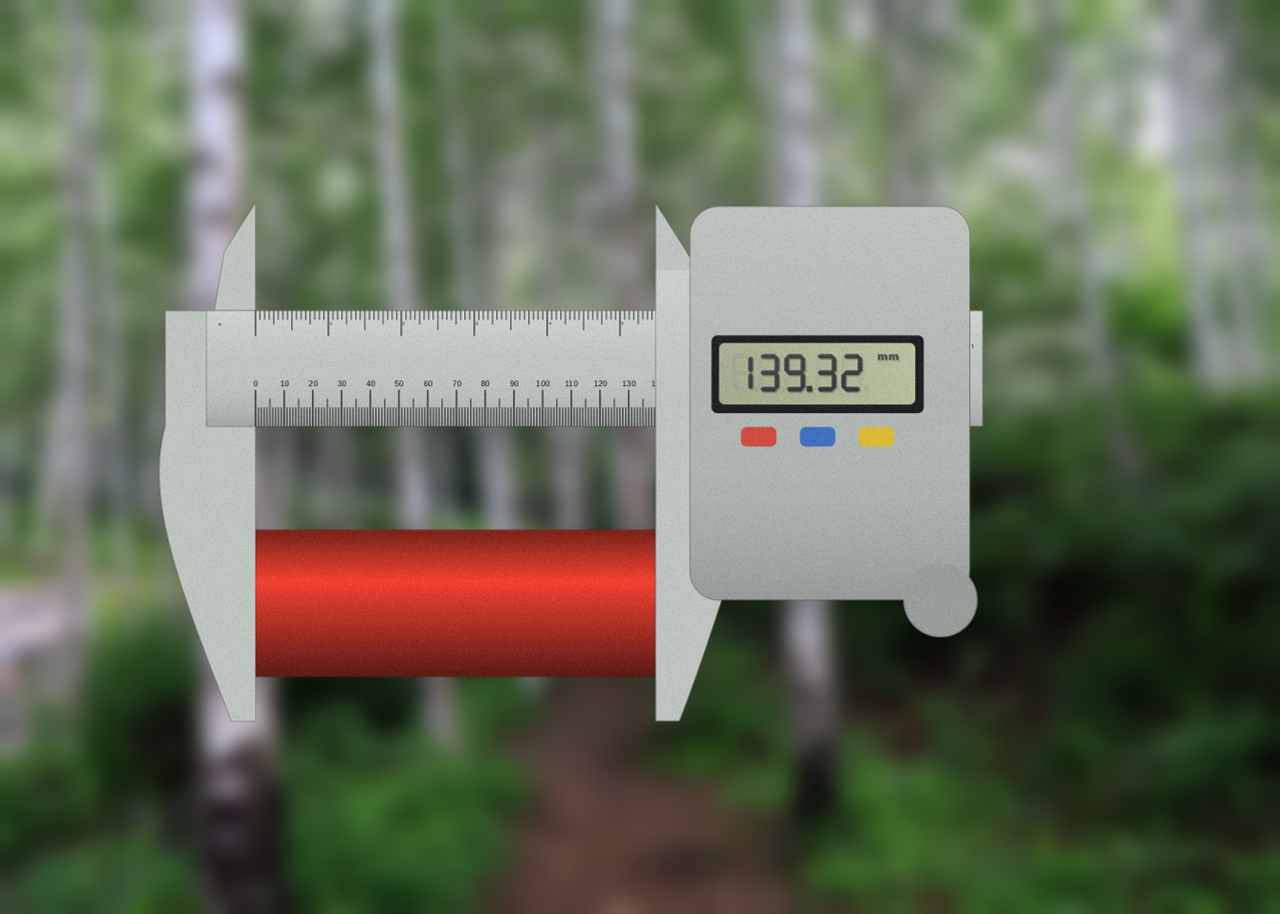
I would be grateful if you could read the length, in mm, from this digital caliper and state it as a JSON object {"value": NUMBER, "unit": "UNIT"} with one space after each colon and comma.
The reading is {"value": 139.32, "unit": "mm"}
